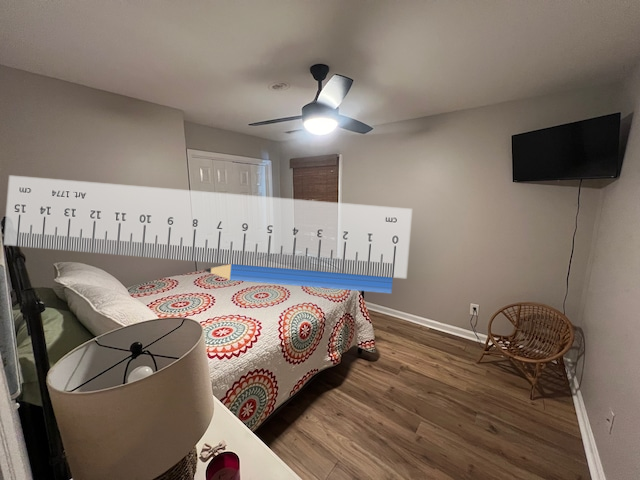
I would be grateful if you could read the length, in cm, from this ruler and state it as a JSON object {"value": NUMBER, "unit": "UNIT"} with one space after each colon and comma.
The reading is {"value": 7.5, "unit": "cm"}
